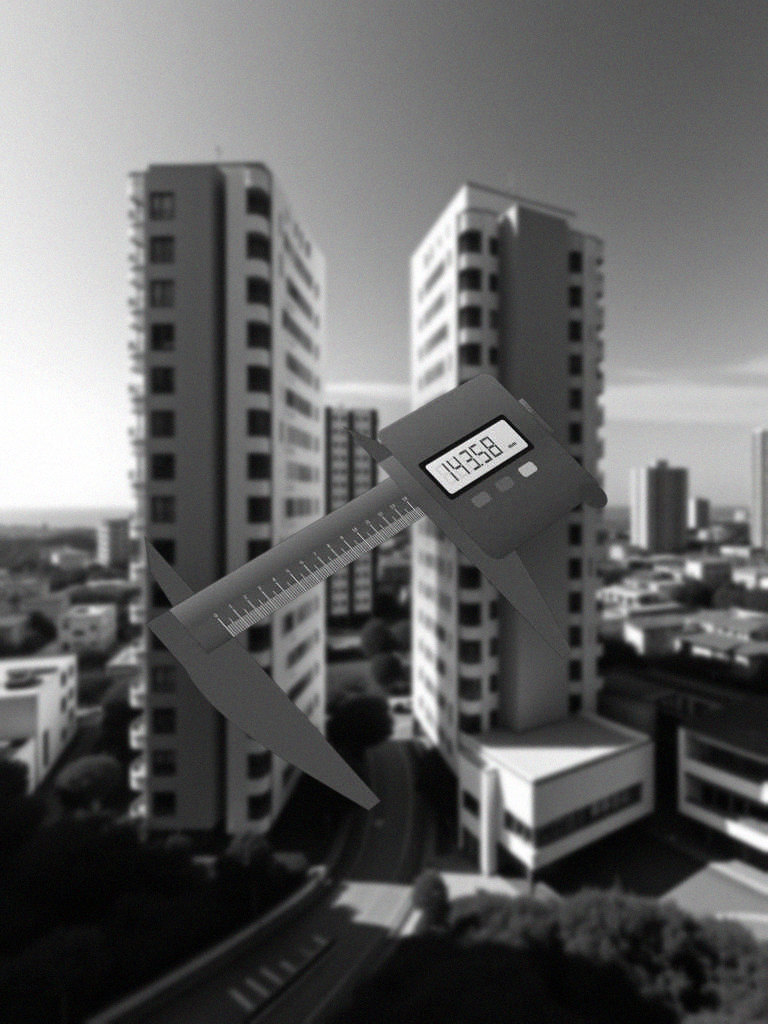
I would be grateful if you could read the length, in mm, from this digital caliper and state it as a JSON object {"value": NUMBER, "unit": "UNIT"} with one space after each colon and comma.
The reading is {"value": 143.58, "unit": "mm"}
